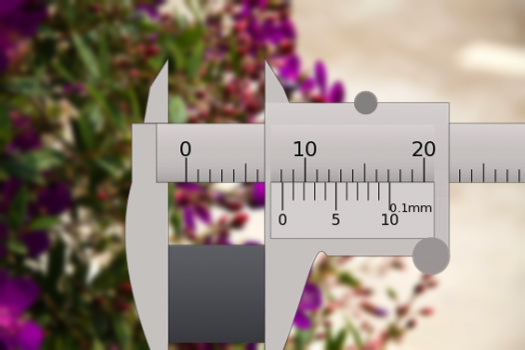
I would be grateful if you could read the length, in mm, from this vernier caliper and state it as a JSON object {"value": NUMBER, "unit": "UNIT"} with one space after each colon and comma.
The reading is {"value": 8.1, "unit": "mm"}
